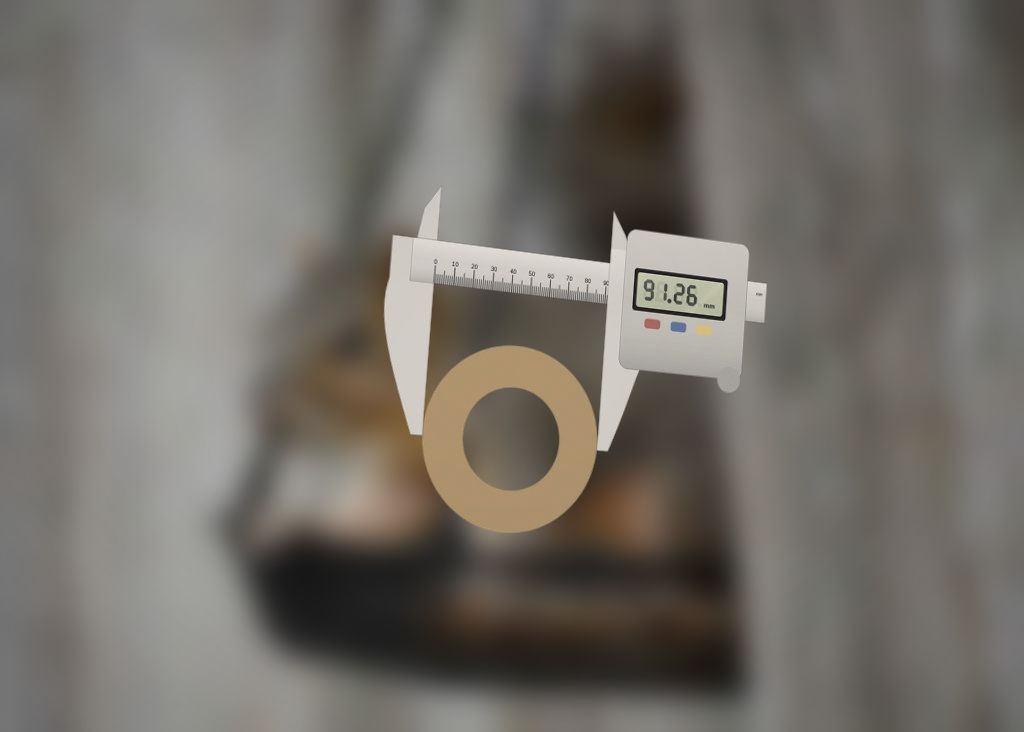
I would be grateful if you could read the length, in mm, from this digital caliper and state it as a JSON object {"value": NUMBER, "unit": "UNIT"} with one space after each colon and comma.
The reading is {"value": 91.26, "unit": "mm"}
